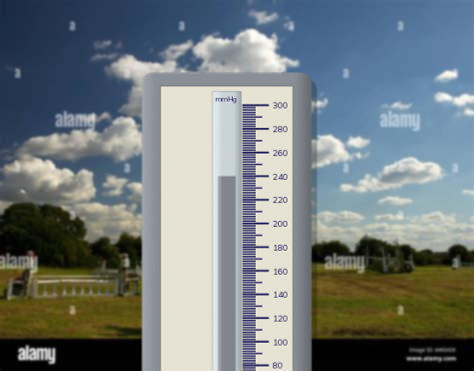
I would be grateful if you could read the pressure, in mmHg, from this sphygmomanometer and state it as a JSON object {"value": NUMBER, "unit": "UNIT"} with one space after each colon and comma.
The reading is {"value": 240, "unit": "mmHg"}
